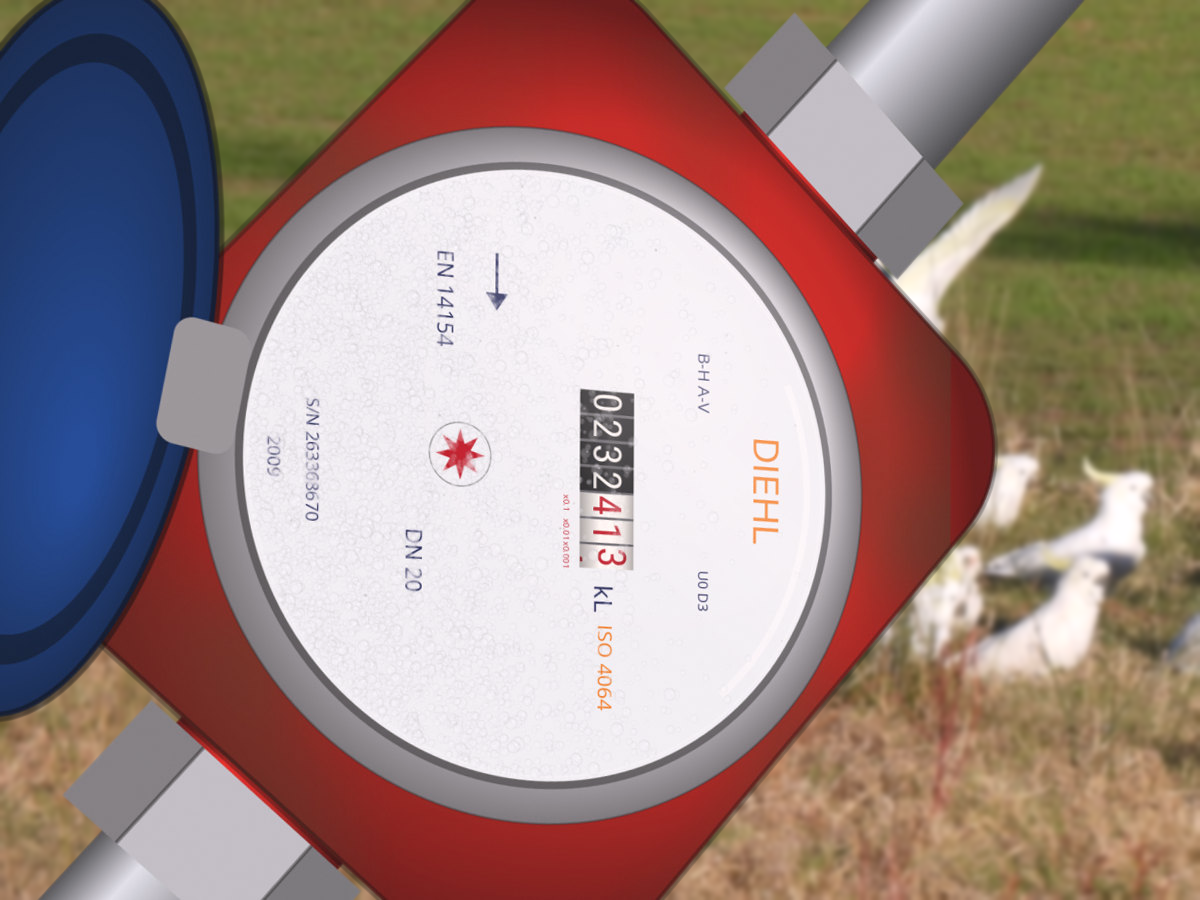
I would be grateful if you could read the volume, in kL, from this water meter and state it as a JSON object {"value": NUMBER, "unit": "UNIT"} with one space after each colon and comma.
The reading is {"value": 232.413, "unit": "kL"}
